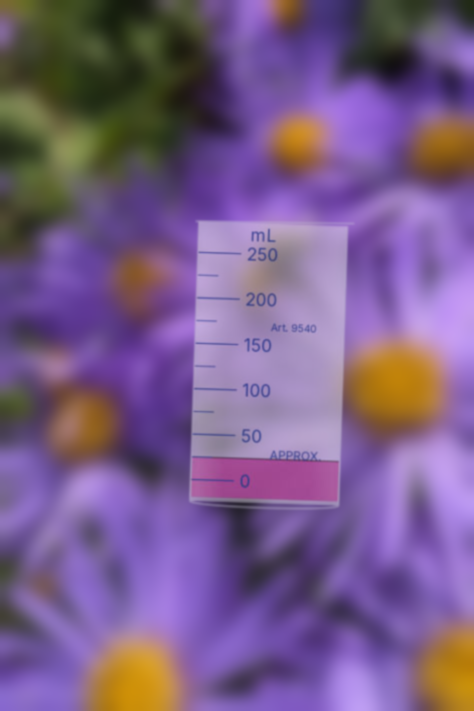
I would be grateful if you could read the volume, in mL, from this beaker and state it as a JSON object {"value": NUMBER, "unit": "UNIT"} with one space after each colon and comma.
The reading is {"value": 25, "unit": "mL"}
